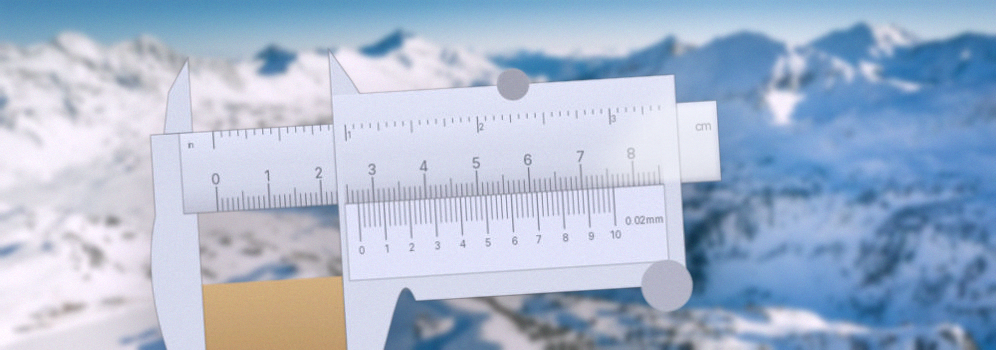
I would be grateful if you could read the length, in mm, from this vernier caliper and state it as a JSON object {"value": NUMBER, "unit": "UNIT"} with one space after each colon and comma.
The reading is {"value": 27.0, "unit": "mm"}
